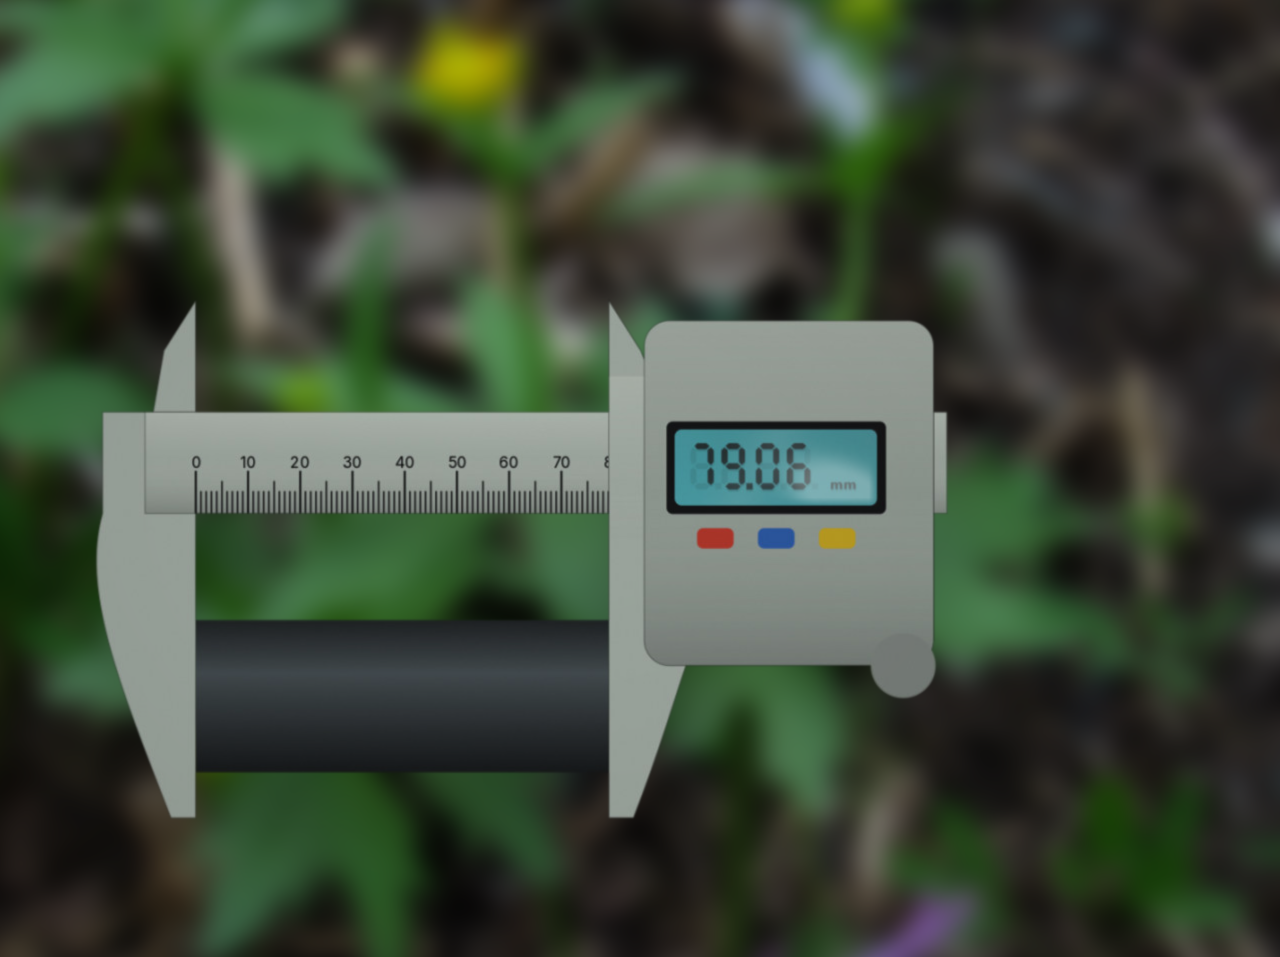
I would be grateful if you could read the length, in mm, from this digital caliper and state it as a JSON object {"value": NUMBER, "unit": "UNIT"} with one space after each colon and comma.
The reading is {"value": 79.06, "unit": "mm"}
